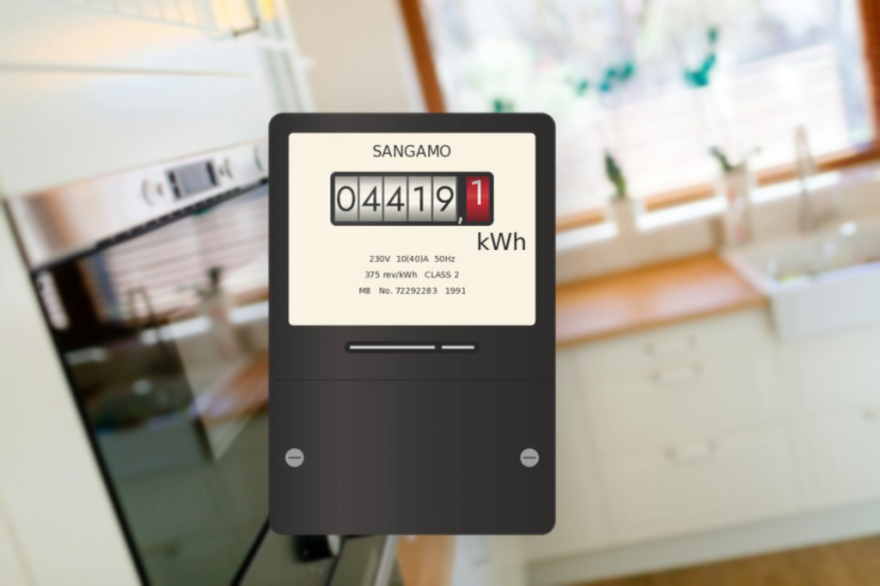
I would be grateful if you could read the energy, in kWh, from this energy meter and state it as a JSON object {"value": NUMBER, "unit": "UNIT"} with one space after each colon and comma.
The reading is {"value": 4419.1, "unit": "kWh"}
